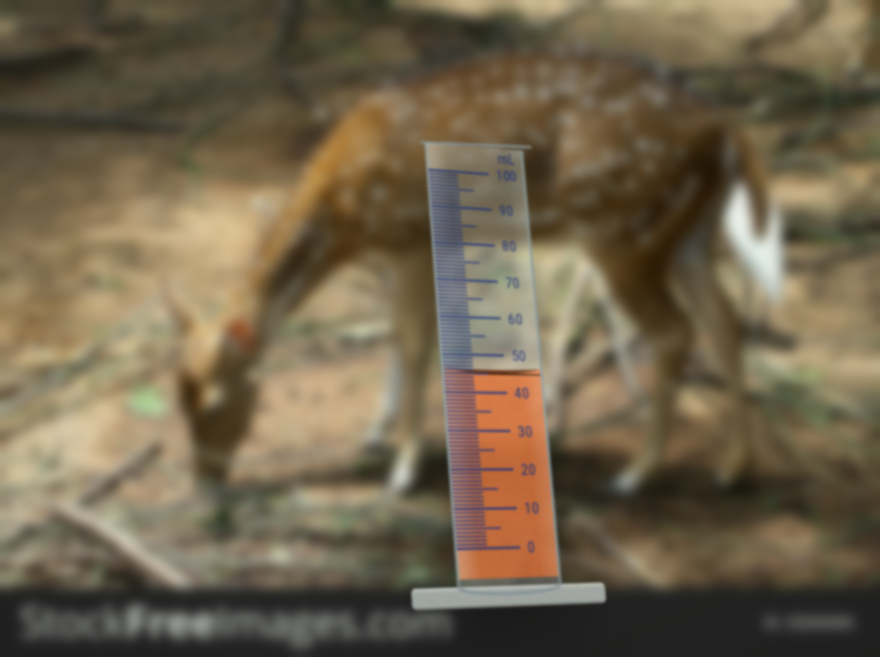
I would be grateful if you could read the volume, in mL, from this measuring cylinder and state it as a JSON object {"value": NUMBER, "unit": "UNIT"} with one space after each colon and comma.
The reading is {"value": 45, "unit": "mL"}
